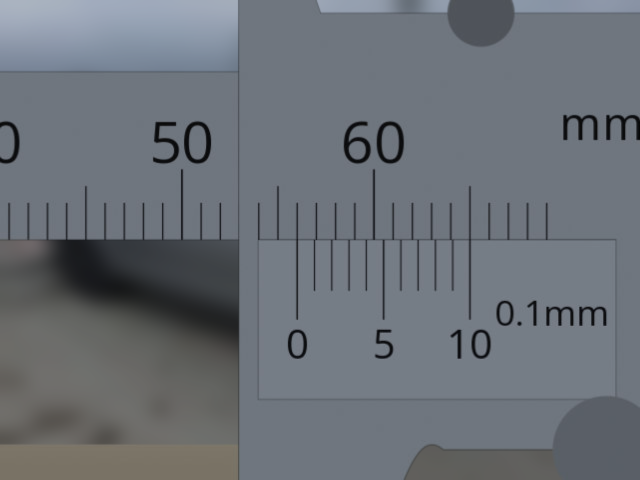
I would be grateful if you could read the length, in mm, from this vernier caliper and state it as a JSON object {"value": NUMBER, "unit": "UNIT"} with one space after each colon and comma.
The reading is {"value": 56.0, "unit": "mm"}
